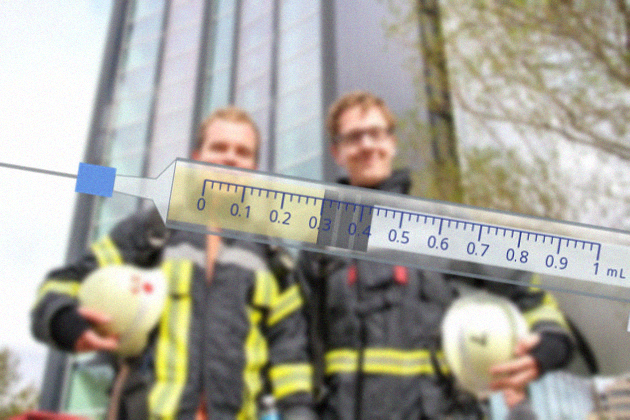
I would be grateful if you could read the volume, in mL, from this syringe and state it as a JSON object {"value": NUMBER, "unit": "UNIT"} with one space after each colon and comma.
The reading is {"value": 0.3, "unit": "mL"}
